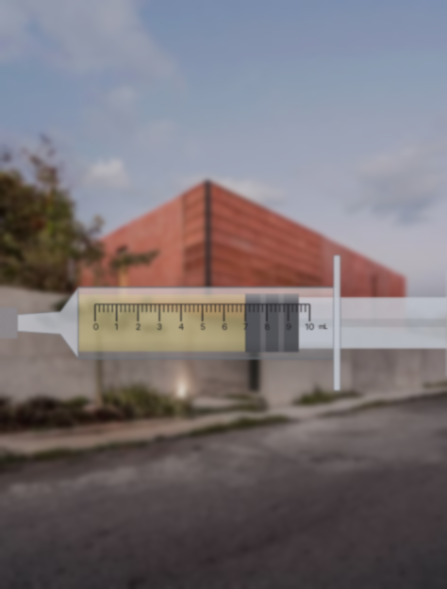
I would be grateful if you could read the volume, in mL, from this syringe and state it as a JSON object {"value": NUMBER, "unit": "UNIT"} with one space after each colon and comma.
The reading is {"value": 7, "unit": "mL"}
